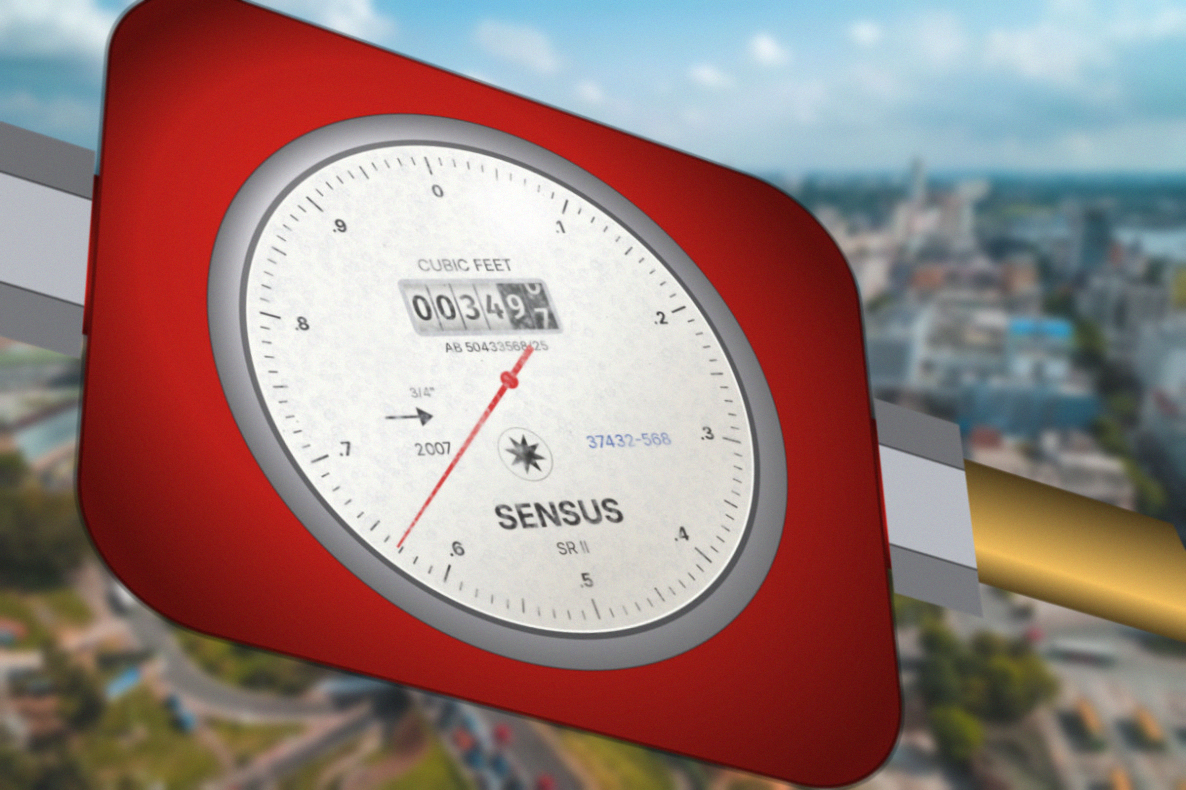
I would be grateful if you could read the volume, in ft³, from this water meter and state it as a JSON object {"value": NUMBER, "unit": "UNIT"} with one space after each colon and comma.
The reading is {"value": 3496.63, "unit": "ft³"}
